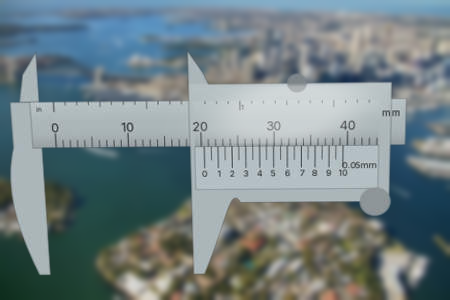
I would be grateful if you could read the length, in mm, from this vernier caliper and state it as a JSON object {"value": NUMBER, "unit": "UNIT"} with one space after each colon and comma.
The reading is {"value": 20.4, "unit": "mm"}
